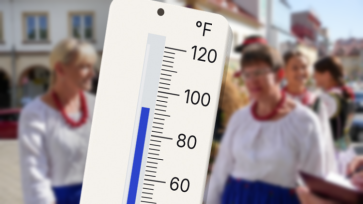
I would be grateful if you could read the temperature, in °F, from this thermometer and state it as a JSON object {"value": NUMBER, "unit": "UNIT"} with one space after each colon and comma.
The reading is {"value": 92, "unit": "°F"}
